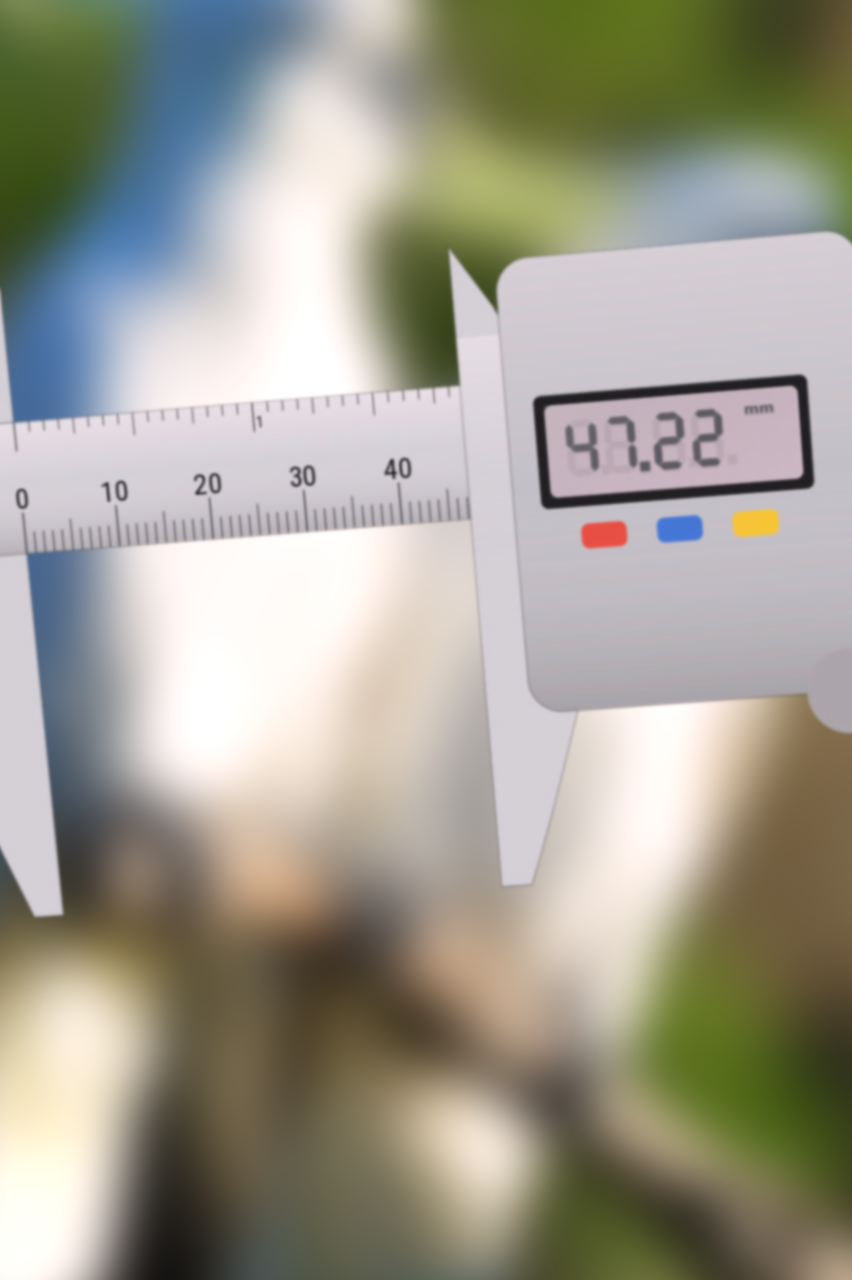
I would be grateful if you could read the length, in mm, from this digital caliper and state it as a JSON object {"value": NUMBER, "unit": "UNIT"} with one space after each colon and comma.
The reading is {"value": 47.22, "unit": "mm"}
